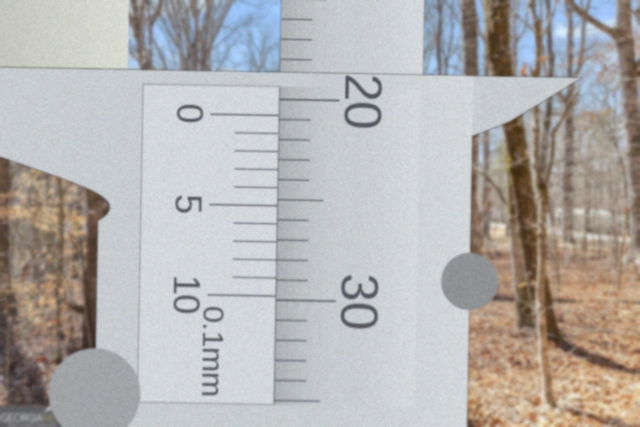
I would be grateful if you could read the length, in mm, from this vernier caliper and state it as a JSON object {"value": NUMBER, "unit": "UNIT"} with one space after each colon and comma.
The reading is {"value": 20.8, "unit": "mm"}
